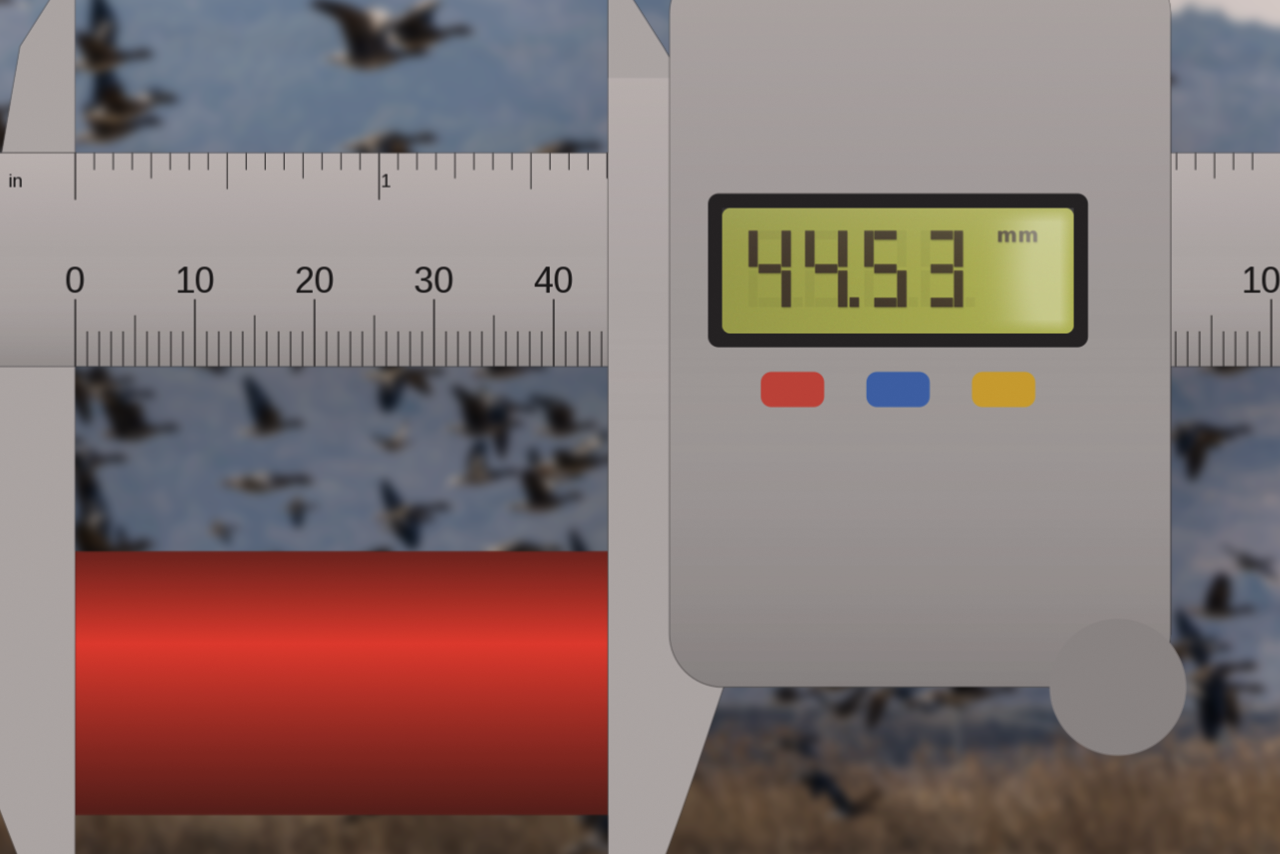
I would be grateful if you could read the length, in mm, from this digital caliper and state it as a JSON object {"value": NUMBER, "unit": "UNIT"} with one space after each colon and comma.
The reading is {"value": 44.53, "unit": "mm"}
